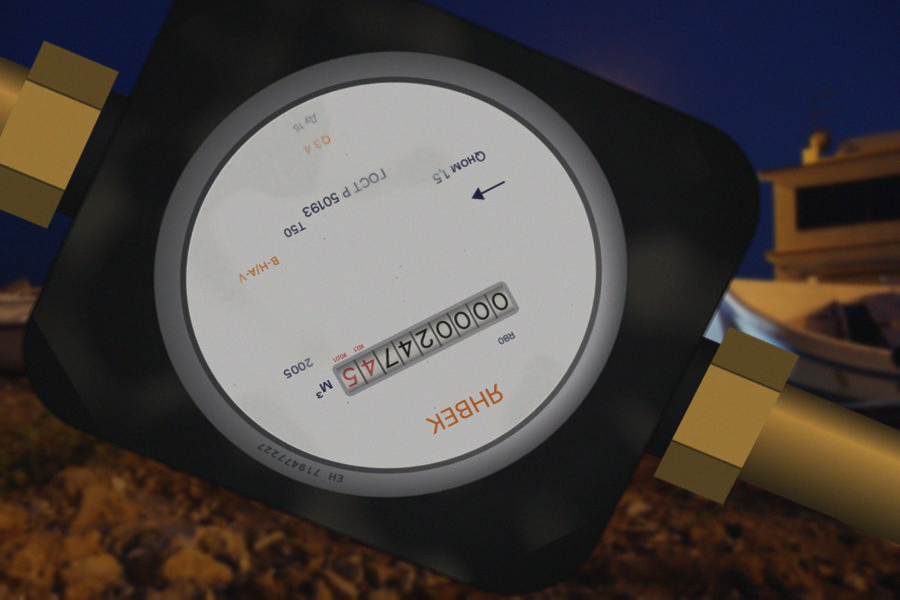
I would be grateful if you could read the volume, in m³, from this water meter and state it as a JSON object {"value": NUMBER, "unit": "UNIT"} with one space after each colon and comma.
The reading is {"value": 247.45, "unit": "m³"}
